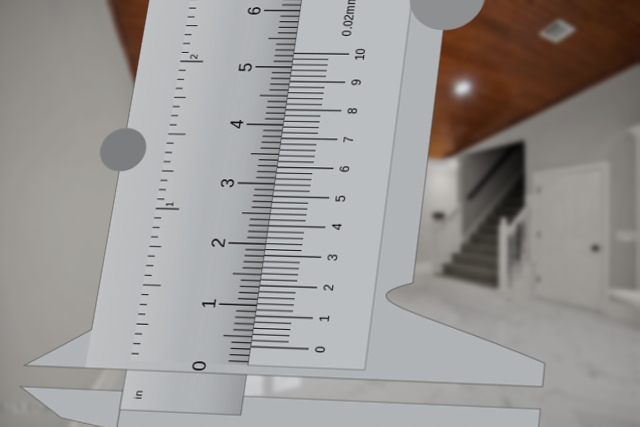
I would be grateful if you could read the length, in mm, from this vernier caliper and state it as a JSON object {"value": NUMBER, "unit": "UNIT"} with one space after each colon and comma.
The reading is {"value": 3.4, "unit": "mm"}
